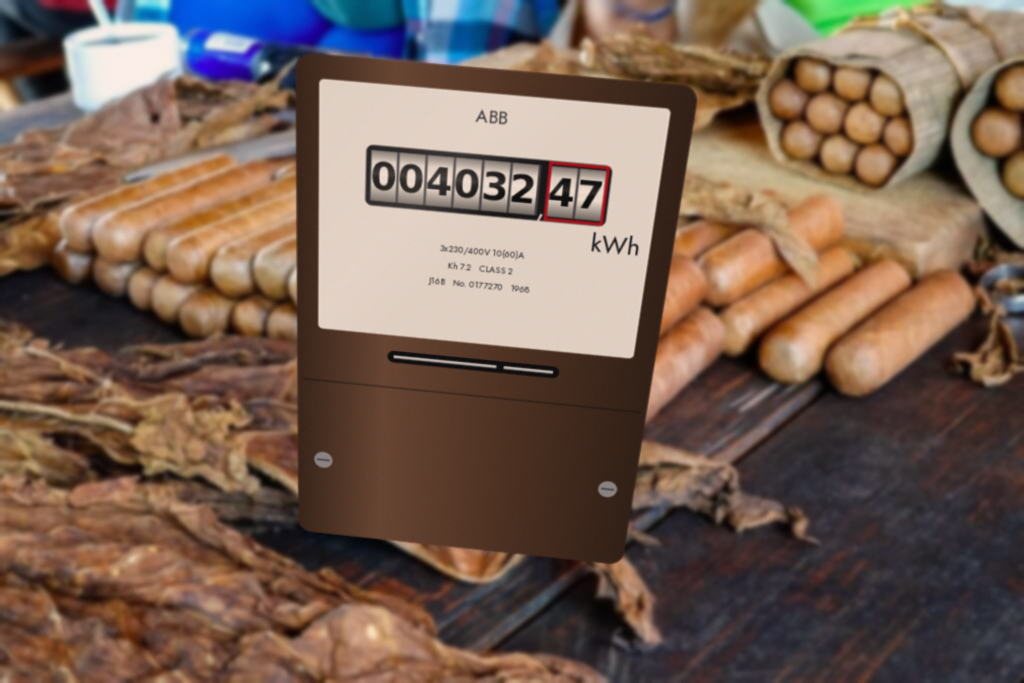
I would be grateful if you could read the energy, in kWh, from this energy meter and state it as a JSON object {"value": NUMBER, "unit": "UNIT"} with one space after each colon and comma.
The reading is {"value": 4032.47, "unit": "kWh"}
